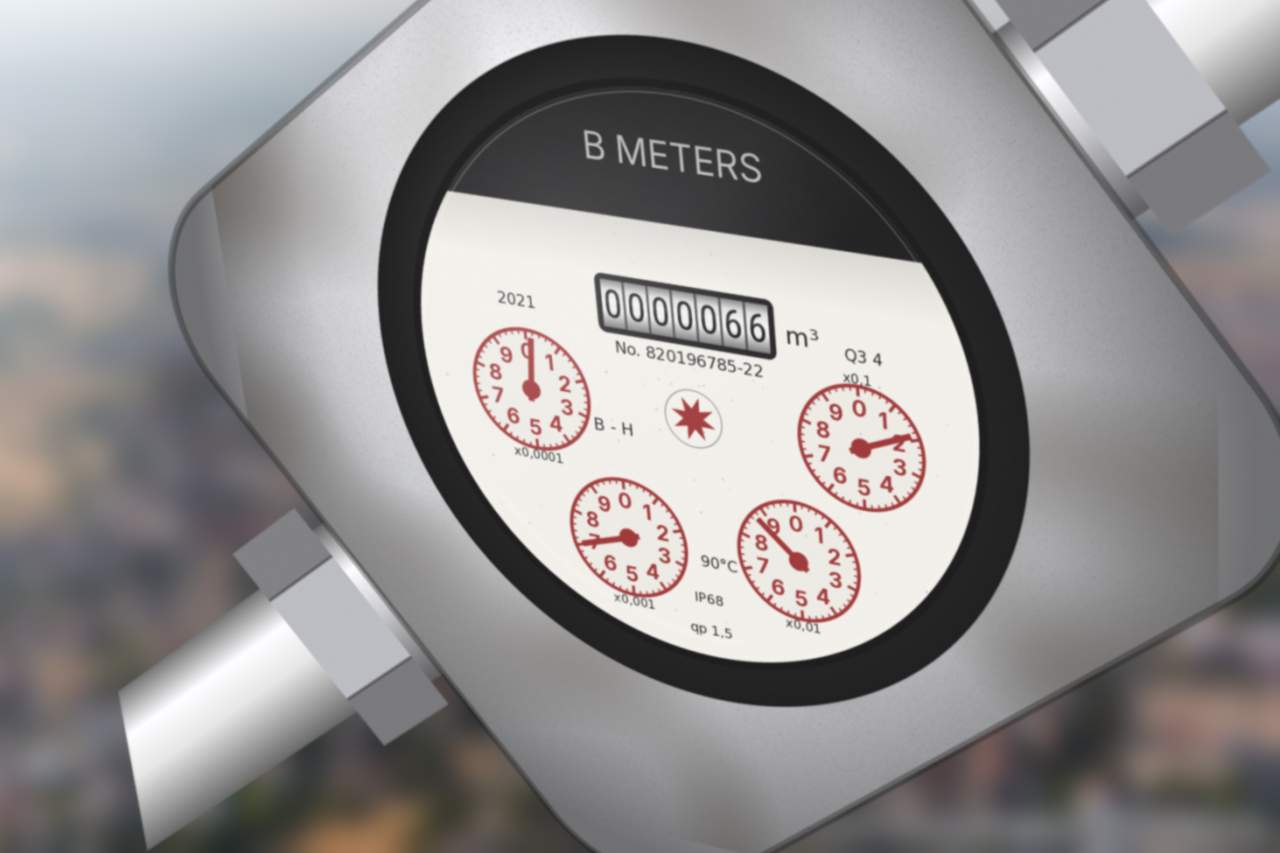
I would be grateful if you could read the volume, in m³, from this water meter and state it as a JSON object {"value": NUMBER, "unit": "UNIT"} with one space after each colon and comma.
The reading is {"value": 66.1870, "unit": "m³"}
